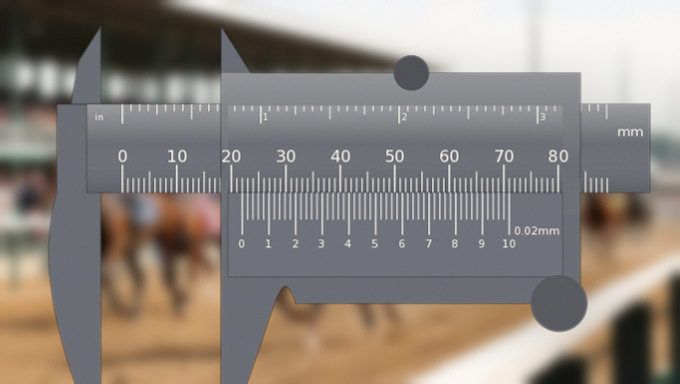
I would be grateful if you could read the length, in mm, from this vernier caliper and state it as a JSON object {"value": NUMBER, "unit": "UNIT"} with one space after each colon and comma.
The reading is {"value": 22.0, "unit": "mm"}
